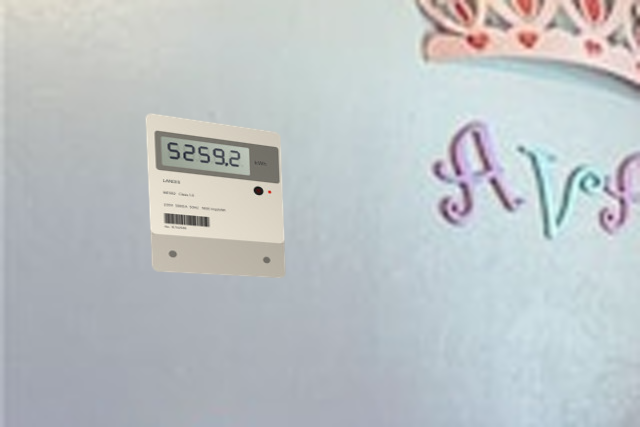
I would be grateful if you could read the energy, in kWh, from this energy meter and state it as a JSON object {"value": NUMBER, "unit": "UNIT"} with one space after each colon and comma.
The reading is {"value": 5259.2, "unit": "kWh"}
